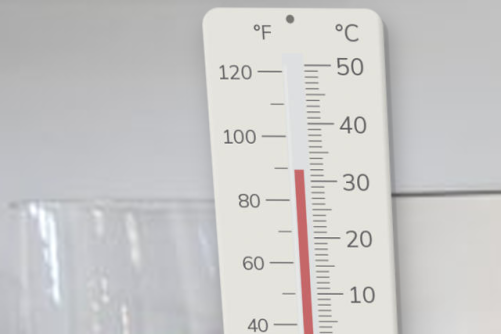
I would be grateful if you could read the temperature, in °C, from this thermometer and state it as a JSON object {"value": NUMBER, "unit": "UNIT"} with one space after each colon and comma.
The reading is {"value": 32, "unit": "°C"}
